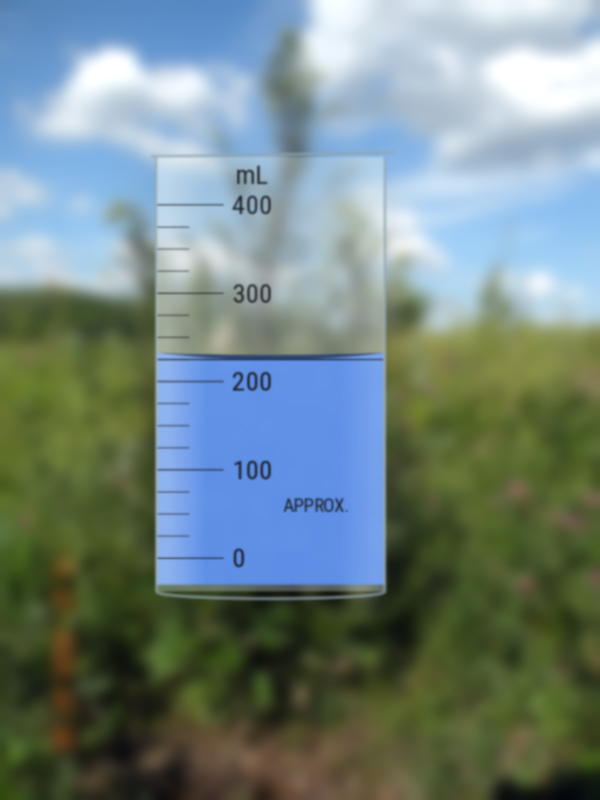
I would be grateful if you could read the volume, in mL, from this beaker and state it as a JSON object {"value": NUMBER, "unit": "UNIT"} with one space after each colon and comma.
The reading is {"value": 225, "unit": "mL"}
